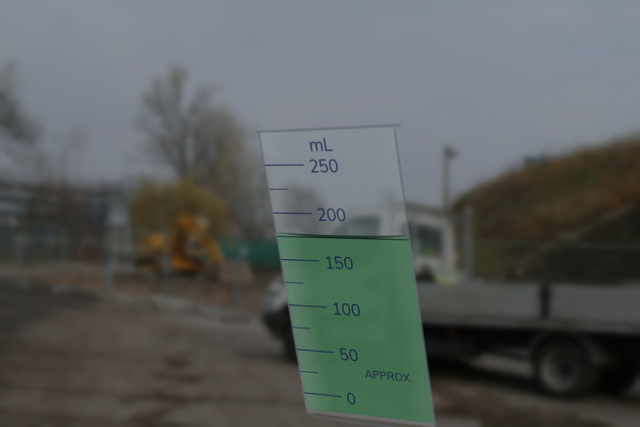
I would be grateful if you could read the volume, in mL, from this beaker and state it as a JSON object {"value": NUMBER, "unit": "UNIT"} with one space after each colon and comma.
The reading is {"value": 175, "unit": "mL"}
